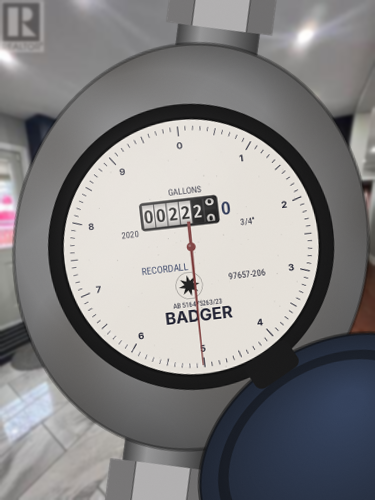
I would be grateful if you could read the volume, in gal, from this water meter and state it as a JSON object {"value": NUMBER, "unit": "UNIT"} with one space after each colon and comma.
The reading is {"value": 22285.0, "unit": "gal"}
